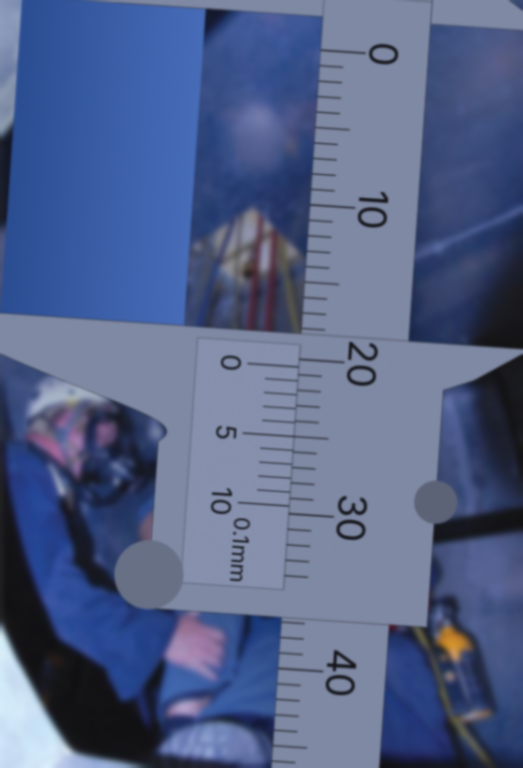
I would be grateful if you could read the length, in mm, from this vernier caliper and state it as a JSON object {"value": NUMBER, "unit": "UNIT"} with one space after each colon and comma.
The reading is {"value": 20.5, "unit": "mm"}
